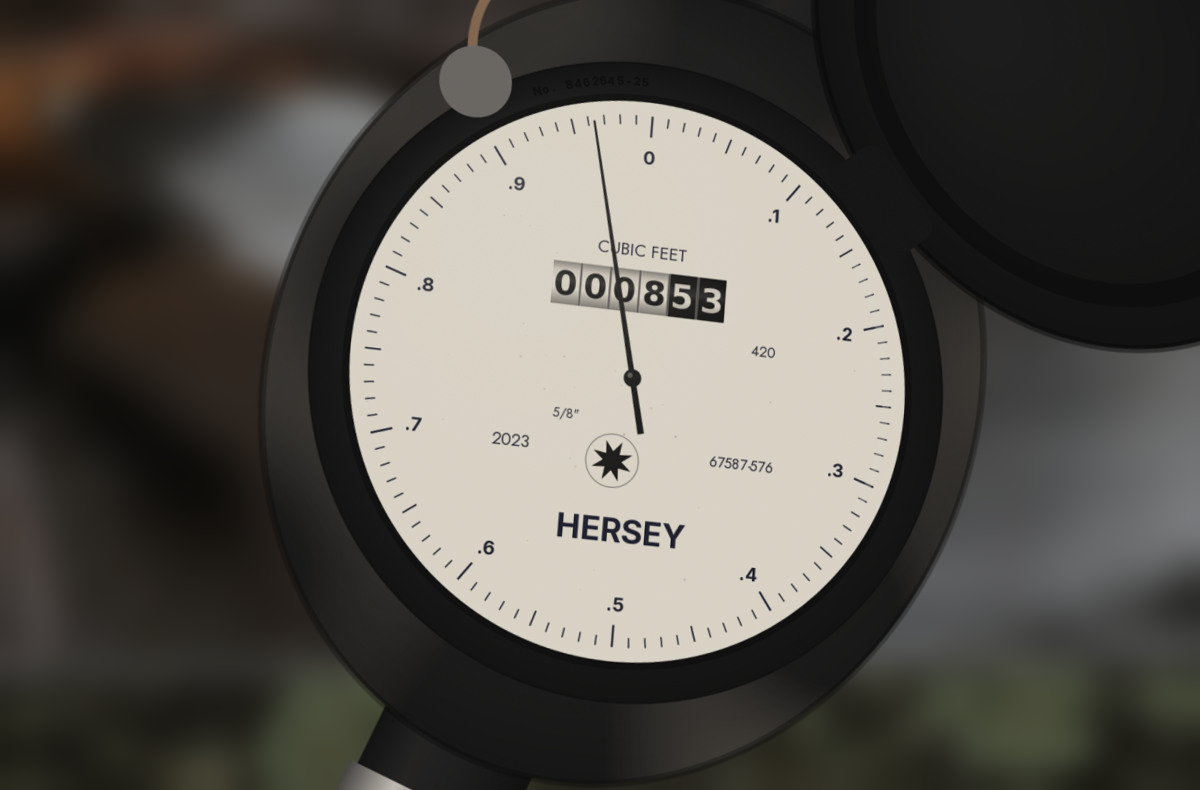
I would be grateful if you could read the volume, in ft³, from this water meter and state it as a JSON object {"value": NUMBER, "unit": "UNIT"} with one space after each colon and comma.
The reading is {"value": 852.96, "unit": "ft³"}
